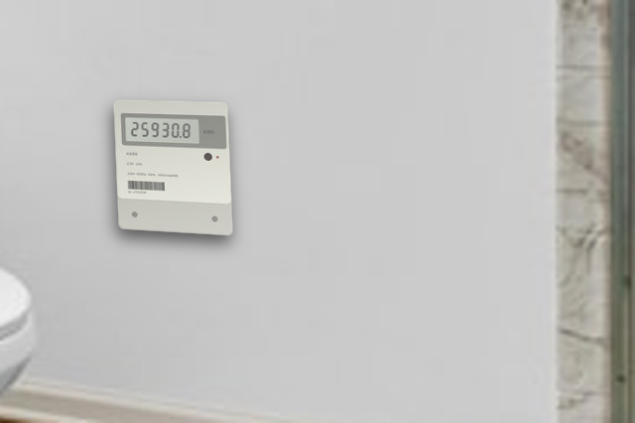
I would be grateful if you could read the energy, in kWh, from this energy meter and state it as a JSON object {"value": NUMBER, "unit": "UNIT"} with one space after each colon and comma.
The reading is {"value": 25930.8, "unit": "kWh"}
